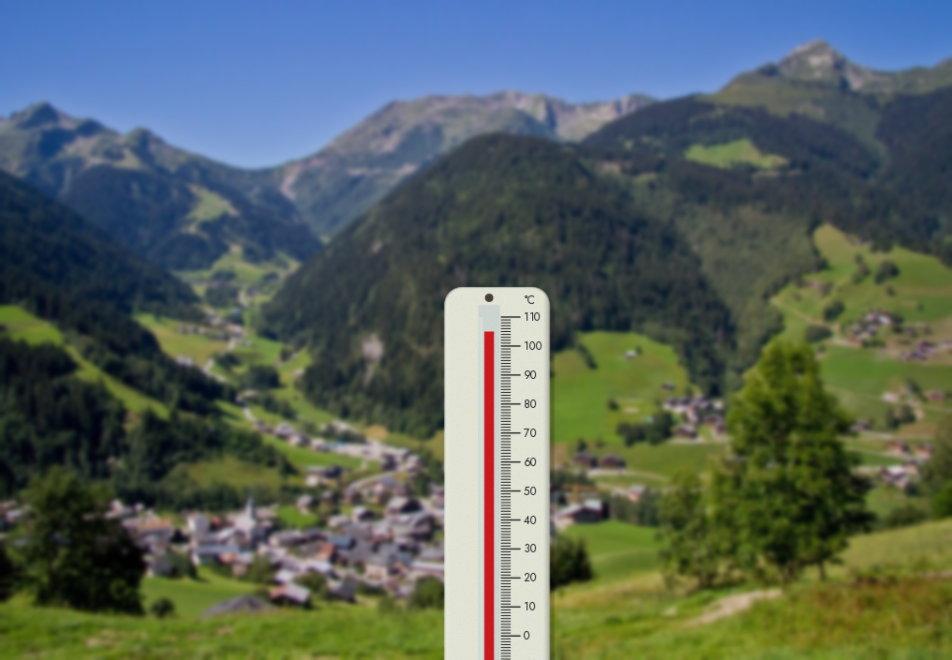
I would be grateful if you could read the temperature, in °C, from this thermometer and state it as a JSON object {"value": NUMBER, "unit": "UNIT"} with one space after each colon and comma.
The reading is {"value": 105, "unit": "°C"}
